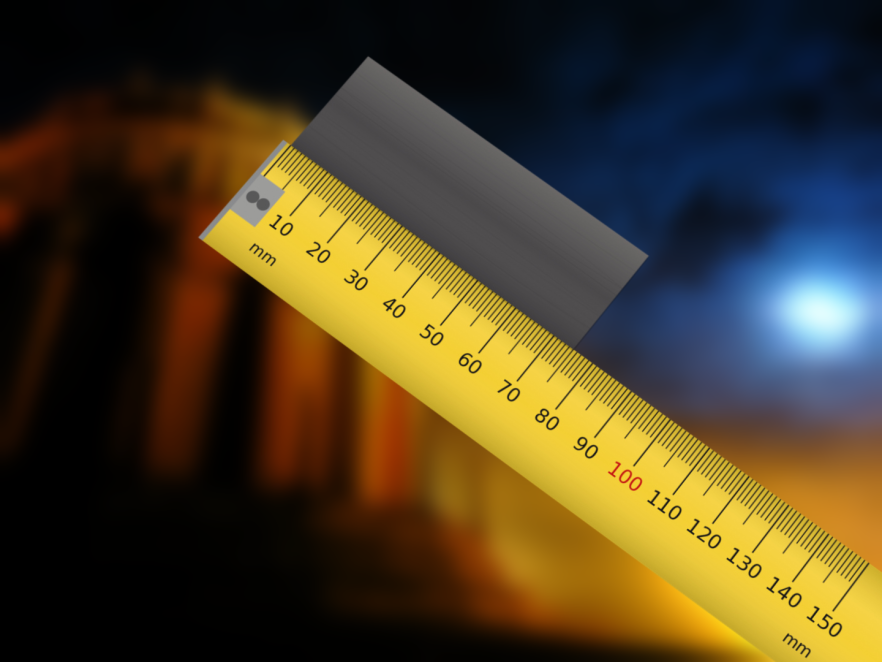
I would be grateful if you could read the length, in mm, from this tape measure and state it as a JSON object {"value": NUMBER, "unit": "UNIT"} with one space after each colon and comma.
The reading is {"value": 75, "unit": "mm"}
